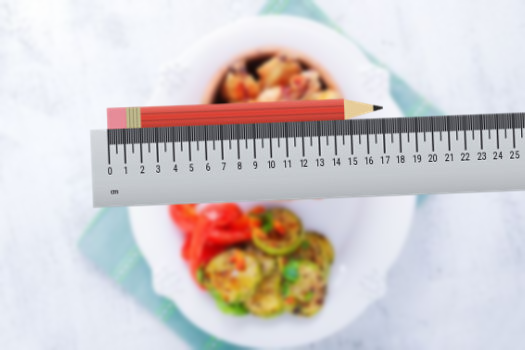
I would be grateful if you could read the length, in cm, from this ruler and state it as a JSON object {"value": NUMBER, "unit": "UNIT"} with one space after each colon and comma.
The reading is {"value": 17, "unit": "cm"}
